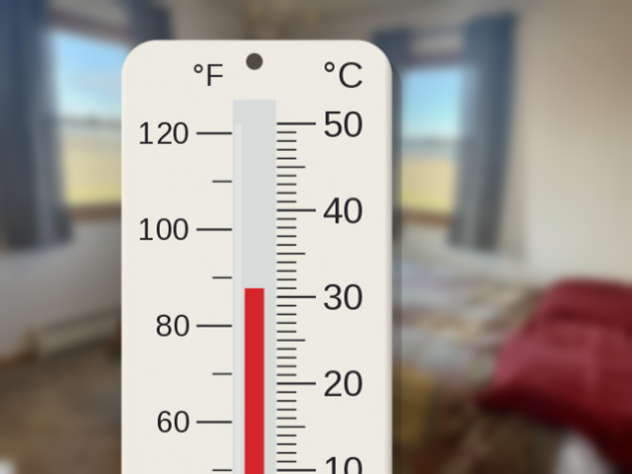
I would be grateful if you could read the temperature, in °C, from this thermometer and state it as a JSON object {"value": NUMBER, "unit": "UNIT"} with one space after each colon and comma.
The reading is {"value": 31, "unit": "°C"}
